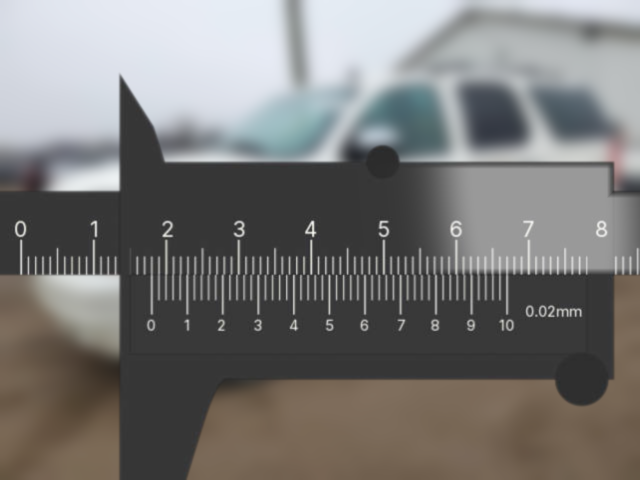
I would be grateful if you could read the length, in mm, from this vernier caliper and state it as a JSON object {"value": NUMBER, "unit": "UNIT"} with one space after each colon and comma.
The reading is {"value": 18.0, "unit": "mm"}
